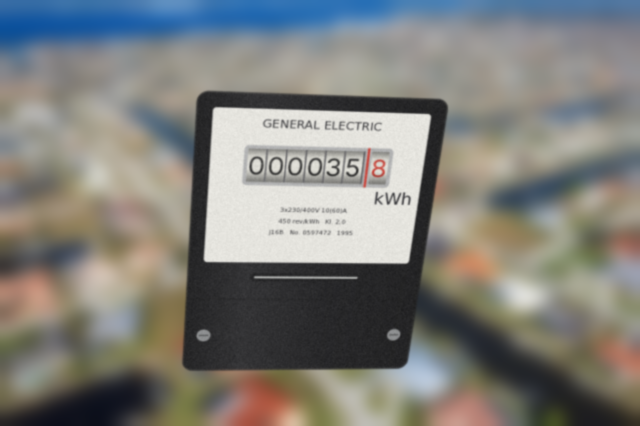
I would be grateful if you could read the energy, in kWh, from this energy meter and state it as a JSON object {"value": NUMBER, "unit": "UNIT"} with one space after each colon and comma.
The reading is {"value": 35.8, "unit": "kWh"}
